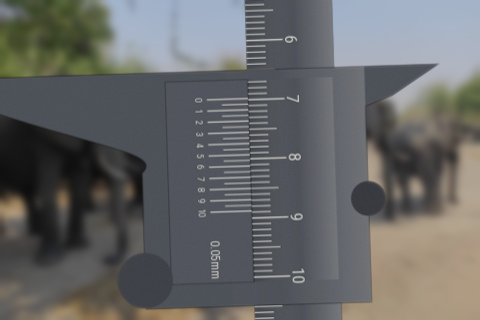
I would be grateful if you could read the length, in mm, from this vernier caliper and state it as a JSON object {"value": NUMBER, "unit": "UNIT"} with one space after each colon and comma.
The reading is {"value": 69.8, "unit": "mm"}
